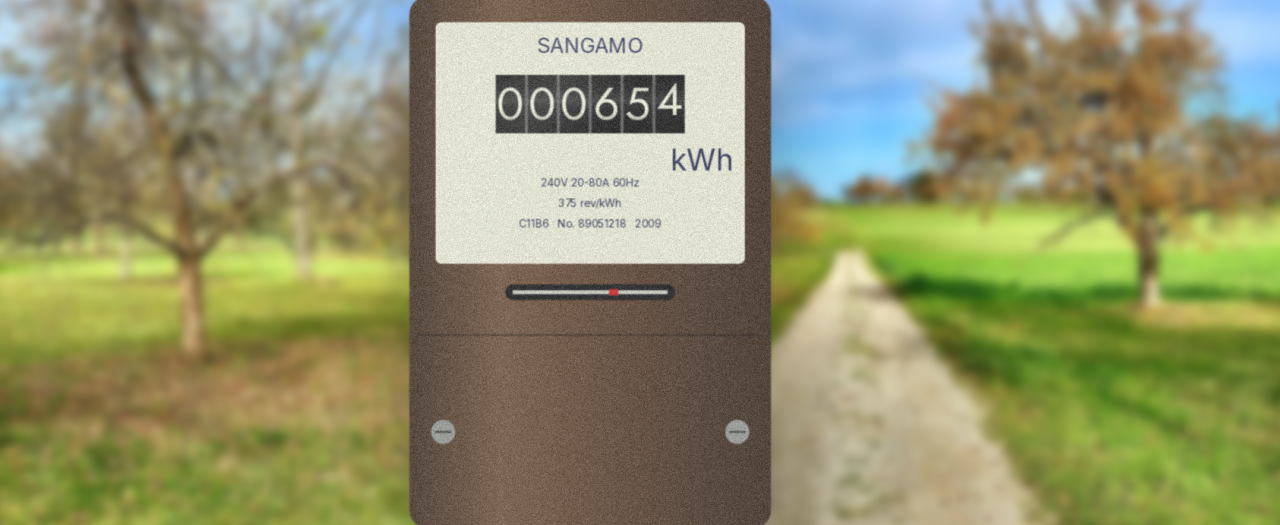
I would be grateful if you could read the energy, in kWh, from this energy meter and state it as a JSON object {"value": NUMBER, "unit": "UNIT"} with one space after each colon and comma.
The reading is {"value": 654, "unit": "kWh"}
